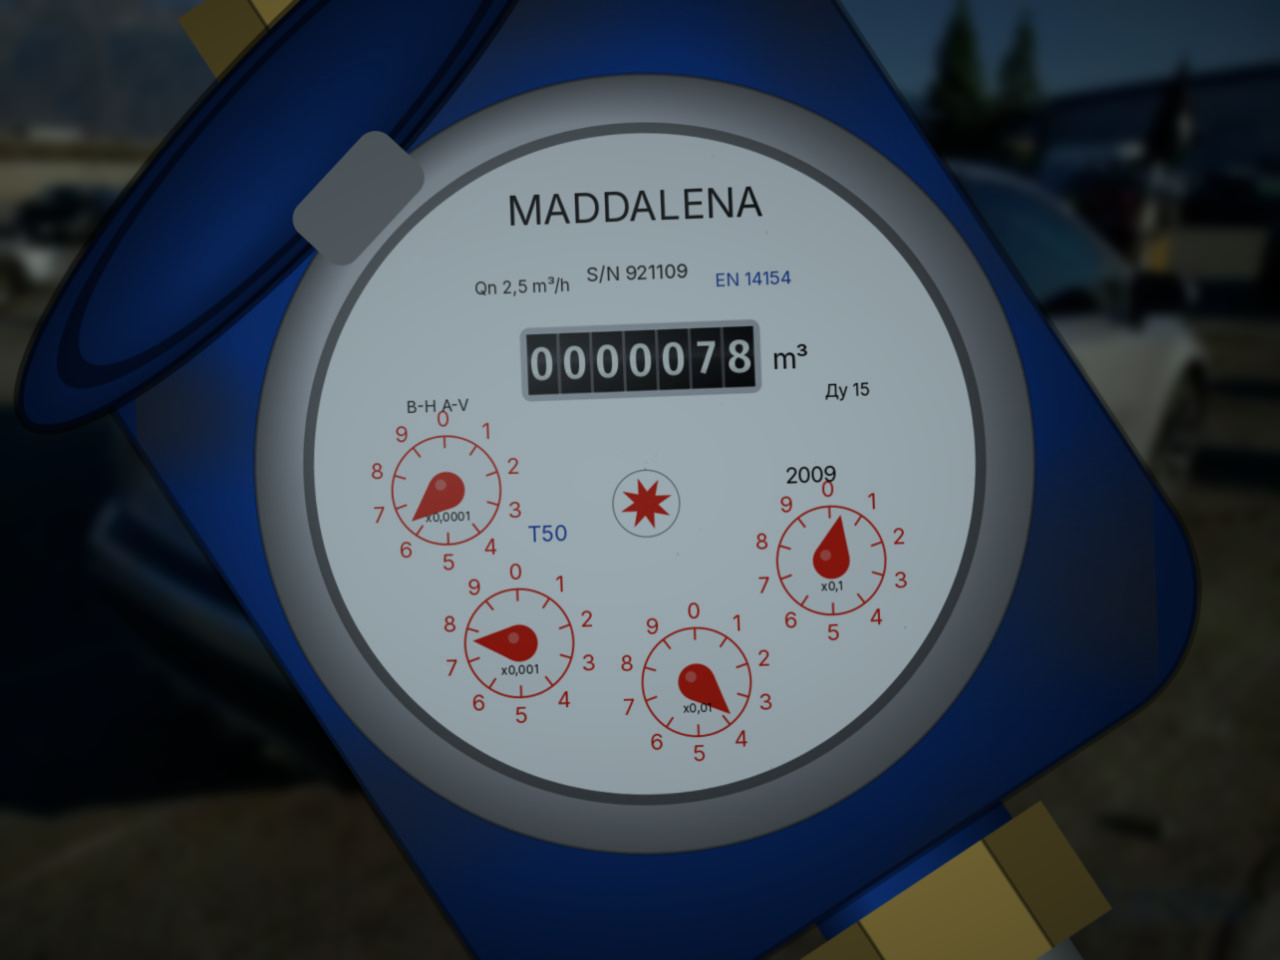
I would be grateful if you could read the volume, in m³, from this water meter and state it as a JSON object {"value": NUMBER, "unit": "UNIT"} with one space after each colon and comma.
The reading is {"value": 78.0376, "unit": "m³"}
